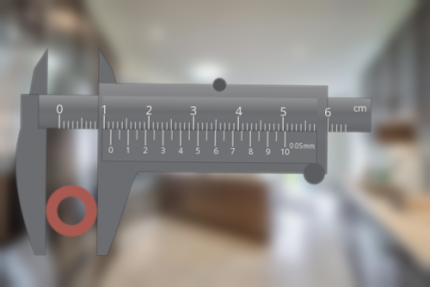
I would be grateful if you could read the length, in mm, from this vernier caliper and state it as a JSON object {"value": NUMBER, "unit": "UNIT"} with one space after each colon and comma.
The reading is {"value": 11.5, "unit": "mm"}
